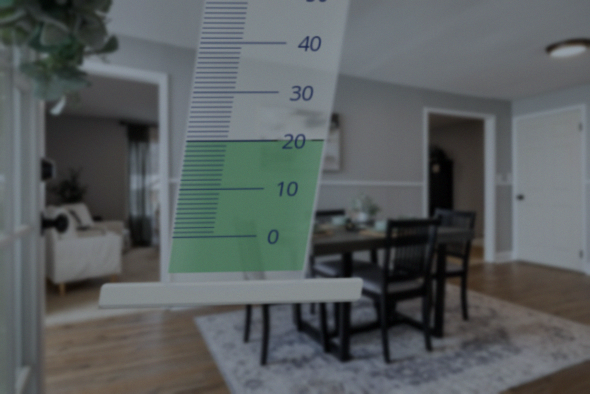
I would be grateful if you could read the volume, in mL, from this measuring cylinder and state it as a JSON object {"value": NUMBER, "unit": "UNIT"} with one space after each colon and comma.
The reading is {"value": 20, "unit": "mL"}
